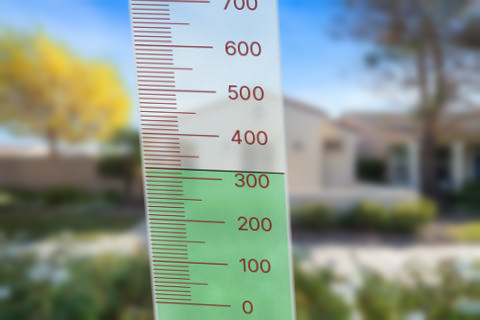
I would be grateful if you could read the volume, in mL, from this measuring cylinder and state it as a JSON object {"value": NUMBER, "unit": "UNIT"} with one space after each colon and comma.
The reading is {"value": 320, "unit": "mL"}
